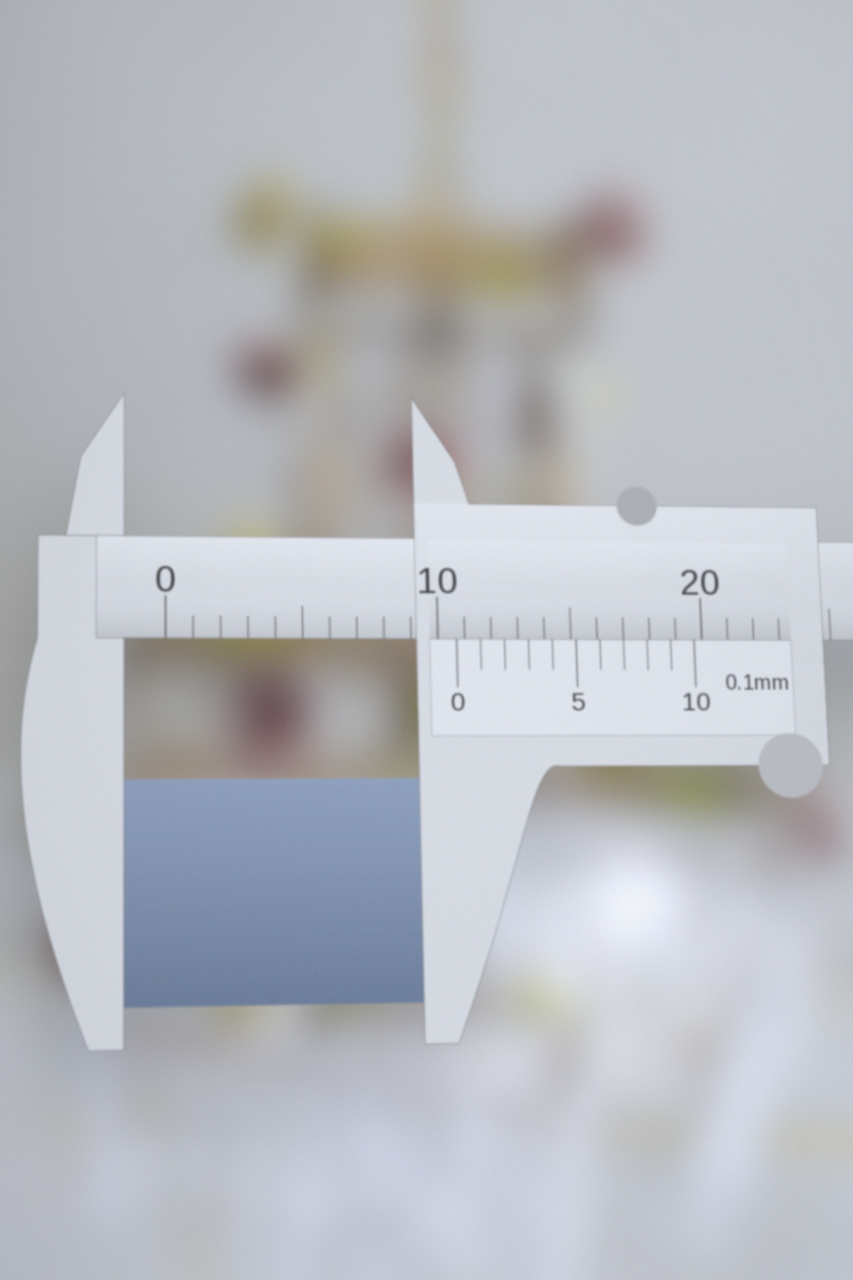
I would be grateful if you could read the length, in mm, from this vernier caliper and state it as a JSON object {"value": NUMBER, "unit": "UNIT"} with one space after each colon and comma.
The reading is {"value": 10.7, "unit": "mm"}
